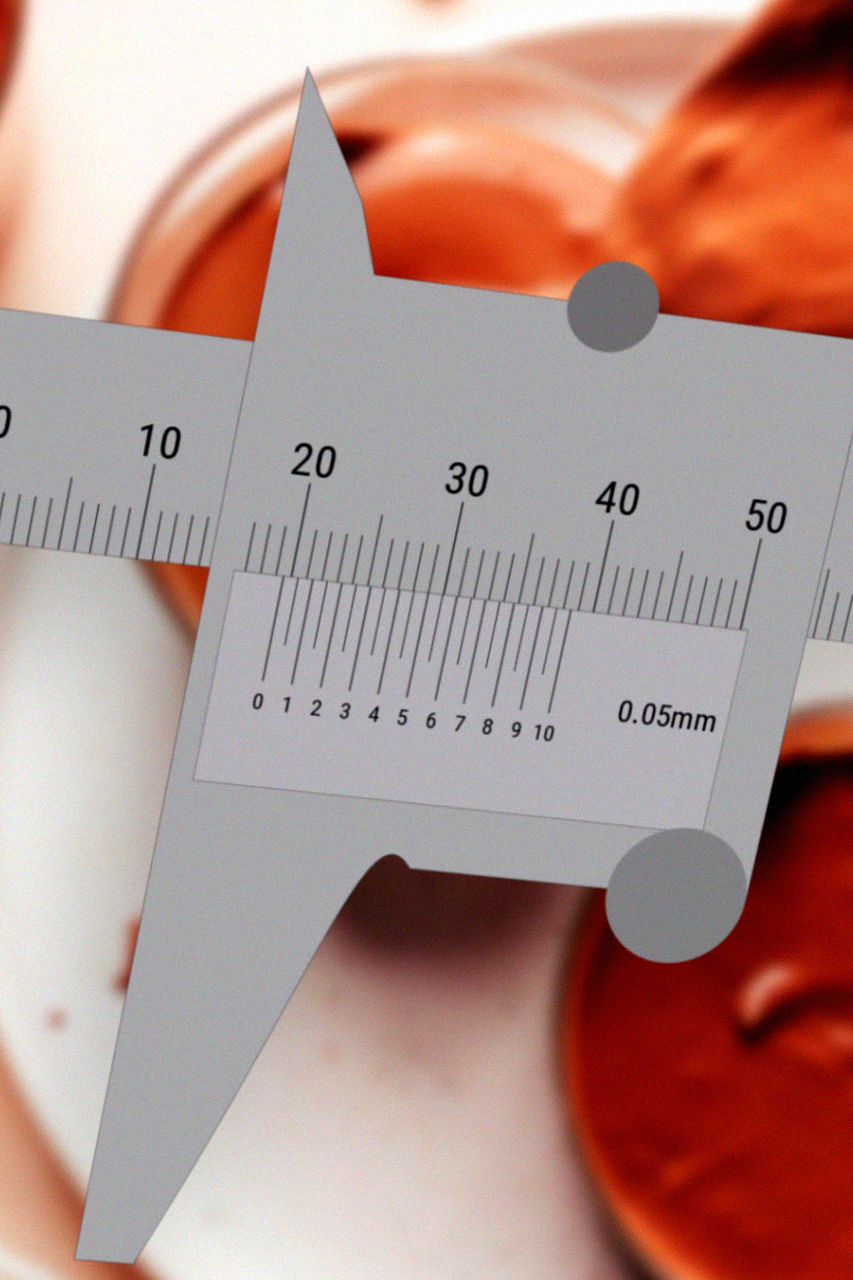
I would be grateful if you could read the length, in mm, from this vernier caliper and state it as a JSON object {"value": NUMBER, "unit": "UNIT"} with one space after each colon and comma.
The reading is {"value": 19.5, "unit": "mm"}
